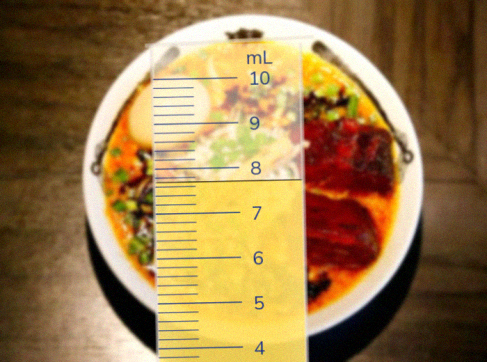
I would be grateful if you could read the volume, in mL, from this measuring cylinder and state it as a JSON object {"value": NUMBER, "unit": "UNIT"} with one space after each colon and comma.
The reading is {"value": 7.7, "unit": "mL"}
